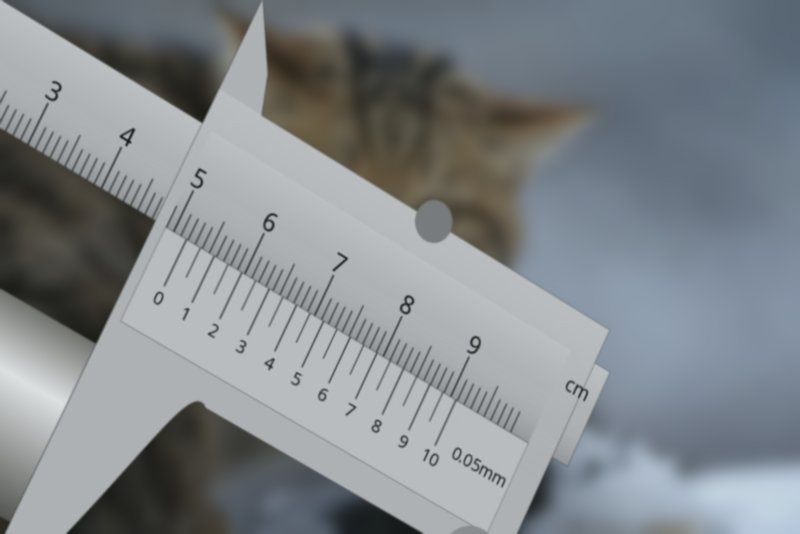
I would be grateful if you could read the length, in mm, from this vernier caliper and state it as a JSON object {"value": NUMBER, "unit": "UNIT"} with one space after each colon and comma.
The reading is {"value": 51.8, "unit": "mm"}
